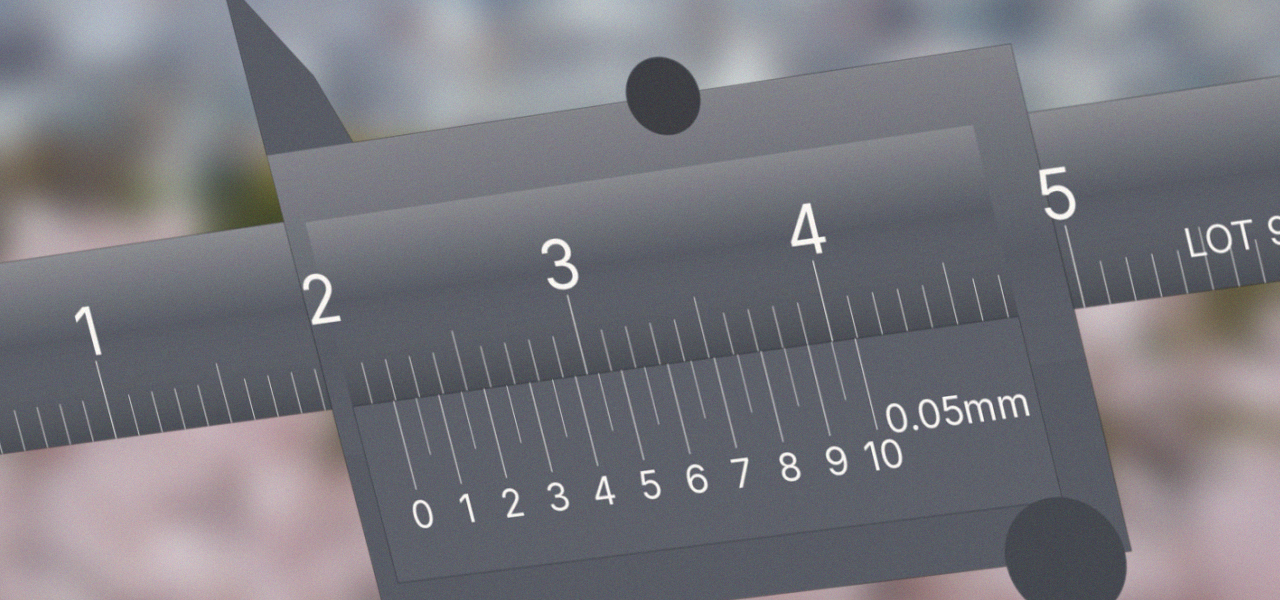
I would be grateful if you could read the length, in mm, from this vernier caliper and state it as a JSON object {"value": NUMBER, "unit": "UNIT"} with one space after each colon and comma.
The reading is {"value": 21.9, "unit": "mm"}
